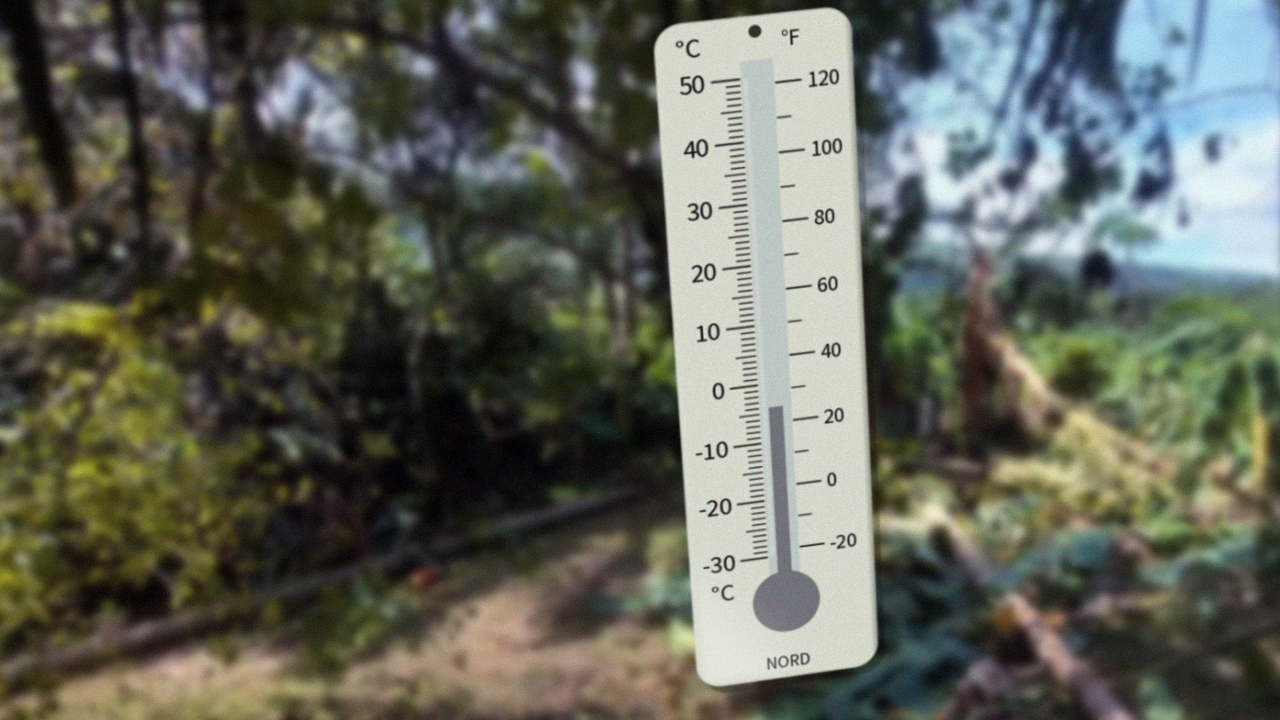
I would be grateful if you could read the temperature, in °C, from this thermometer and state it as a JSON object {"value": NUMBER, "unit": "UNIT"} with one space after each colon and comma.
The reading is {"value": -4, "unit": "°C"}
